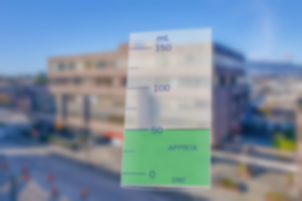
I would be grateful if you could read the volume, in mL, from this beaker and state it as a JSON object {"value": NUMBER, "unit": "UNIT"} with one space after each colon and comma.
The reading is {"value": 50, "unit": "mL"}
